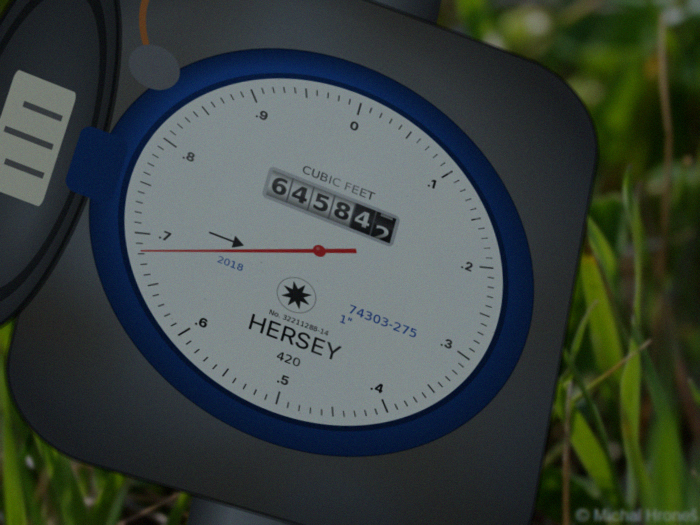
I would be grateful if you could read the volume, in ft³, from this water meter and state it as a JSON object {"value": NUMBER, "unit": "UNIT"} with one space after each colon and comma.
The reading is {"value": 645841.68, "unit": "ft³"}
